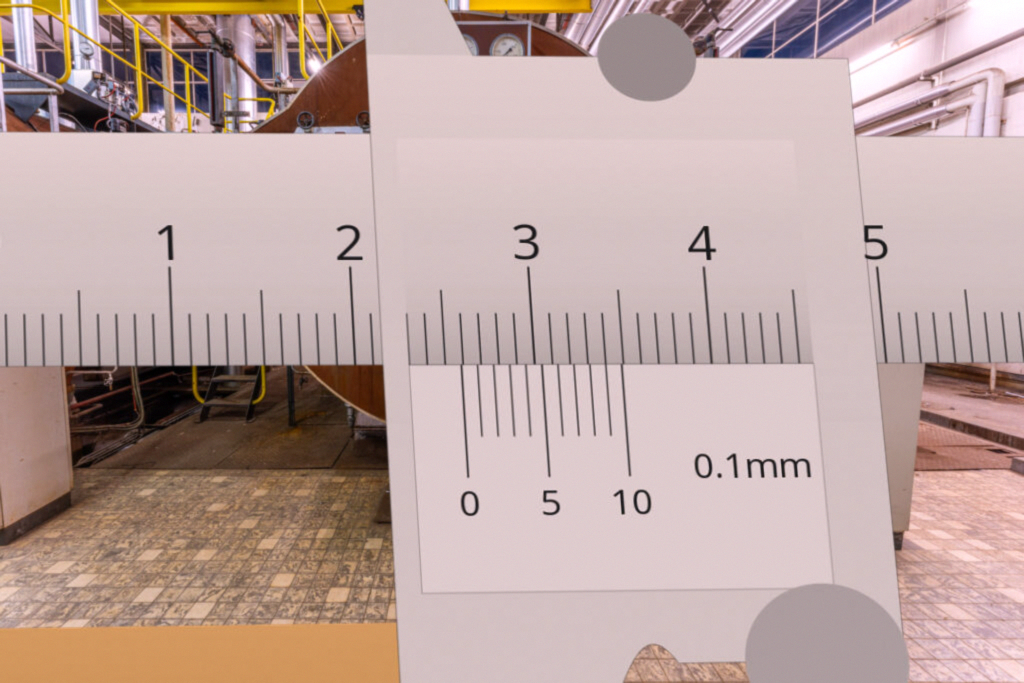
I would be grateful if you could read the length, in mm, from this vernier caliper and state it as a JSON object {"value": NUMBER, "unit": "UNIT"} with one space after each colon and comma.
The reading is {"value": 25.9, "unit": "mm"}
